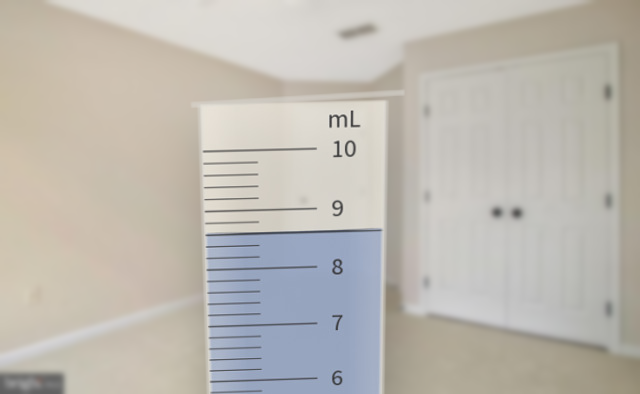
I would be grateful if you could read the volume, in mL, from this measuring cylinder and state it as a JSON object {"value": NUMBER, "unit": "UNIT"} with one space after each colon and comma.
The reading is {"value": 8.6, "unit": "mL"}
